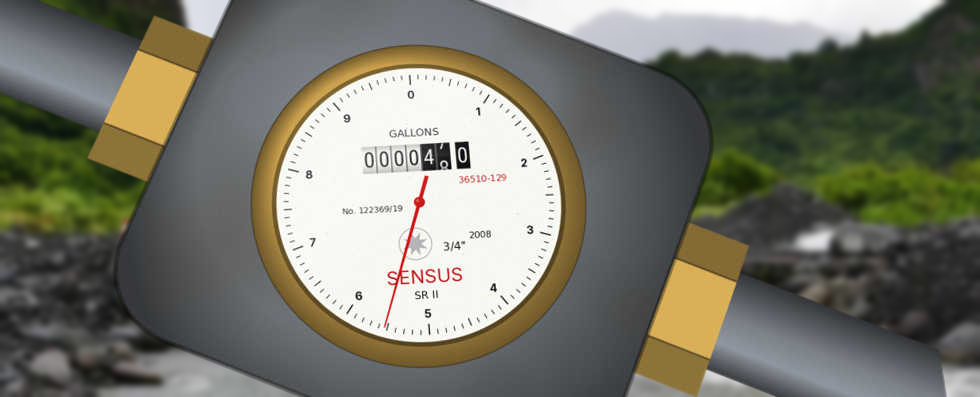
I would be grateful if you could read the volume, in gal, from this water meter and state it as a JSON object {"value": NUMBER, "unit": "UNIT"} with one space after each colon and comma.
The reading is {"value": 475.5, "unit": "gal"}
